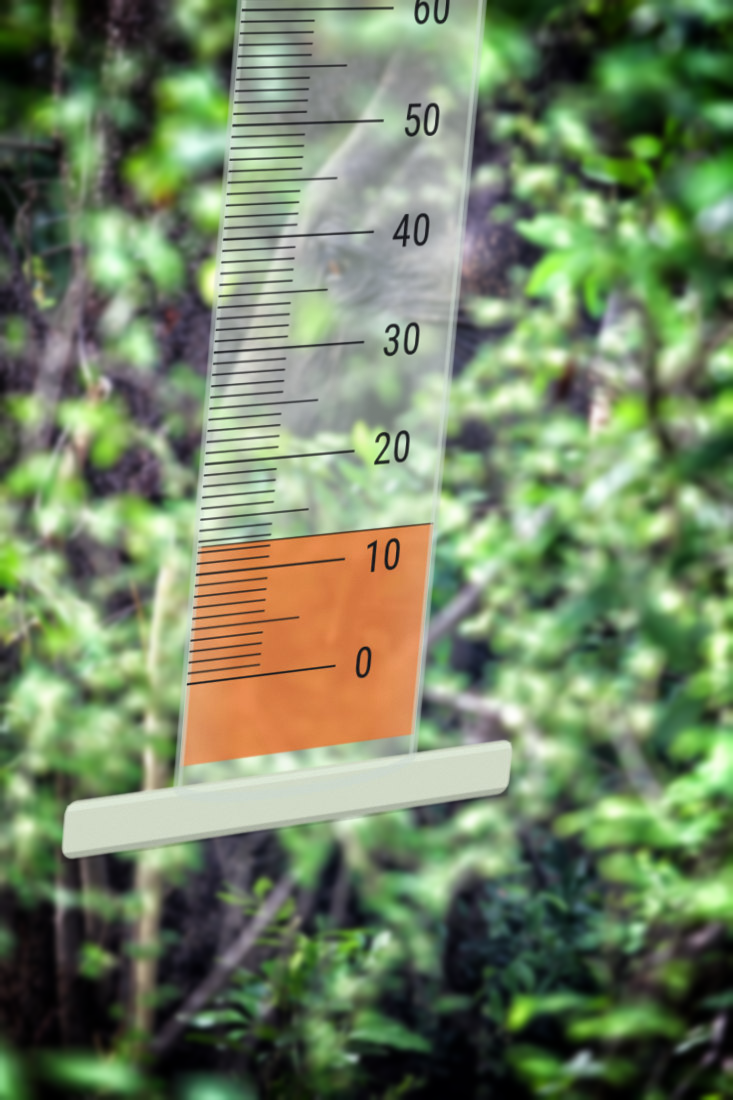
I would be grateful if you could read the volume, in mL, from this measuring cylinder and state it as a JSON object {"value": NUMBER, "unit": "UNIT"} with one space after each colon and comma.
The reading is {"value": 12.5, "unit": "mL"}
